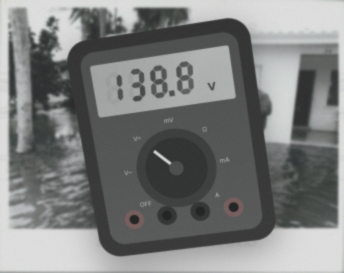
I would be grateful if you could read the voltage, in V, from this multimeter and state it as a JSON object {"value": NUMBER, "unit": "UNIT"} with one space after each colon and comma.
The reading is {"value": 138.8, "unit": "V"}
